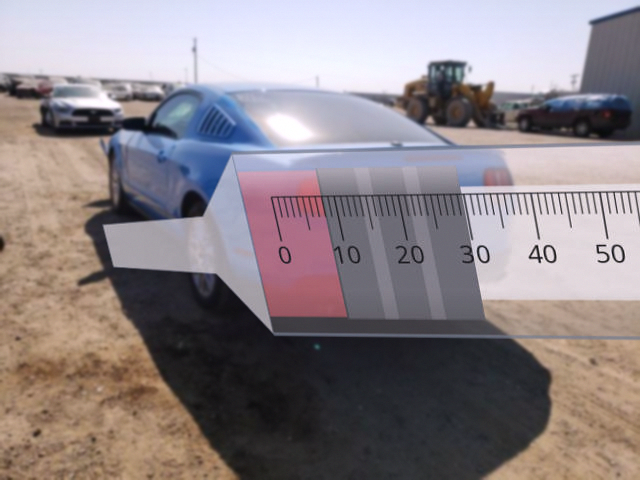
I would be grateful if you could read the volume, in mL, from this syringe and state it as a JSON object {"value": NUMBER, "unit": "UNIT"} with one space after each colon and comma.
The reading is {"value": 8, "unit": "mL"}
